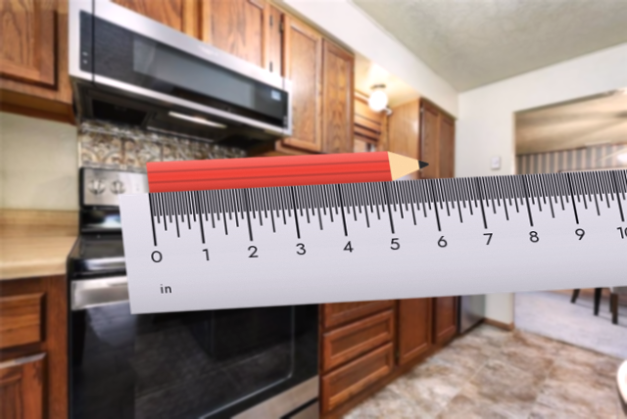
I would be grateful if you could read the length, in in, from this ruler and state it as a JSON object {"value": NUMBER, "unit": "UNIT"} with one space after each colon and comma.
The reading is {"value": 6, "unit": "in"}
